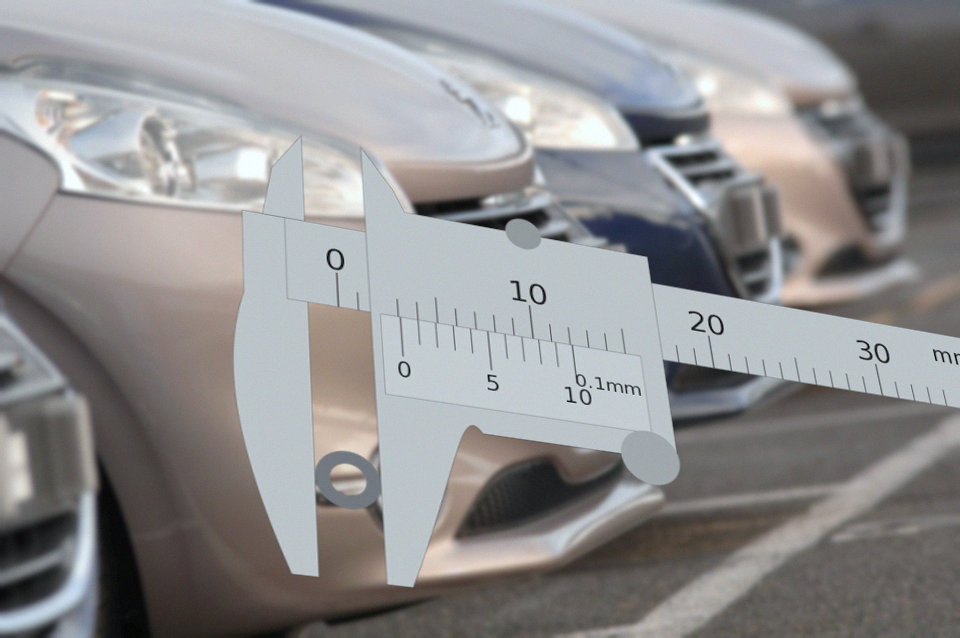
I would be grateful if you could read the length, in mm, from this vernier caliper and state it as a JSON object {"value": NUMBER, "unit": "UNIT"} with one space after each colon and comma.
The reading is {"value": 3.1, "unit": "mm"}
